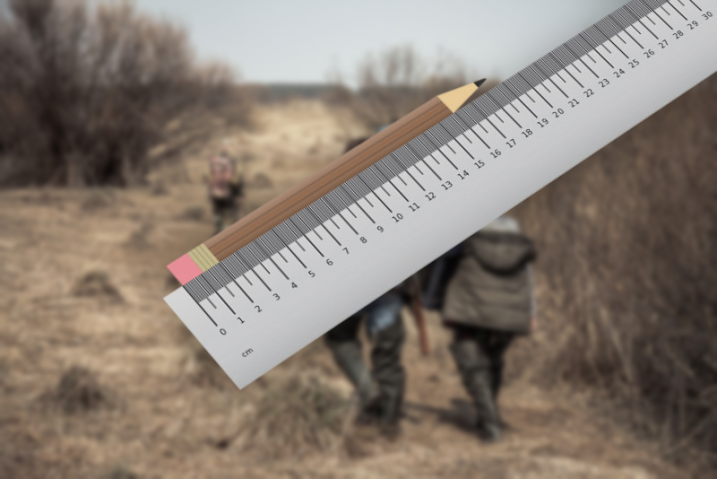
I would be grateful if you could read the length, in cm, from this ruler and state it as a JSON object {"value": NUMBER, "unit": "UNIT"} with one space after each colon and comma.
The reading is {"value": 18.5, "unit": "cm"}
